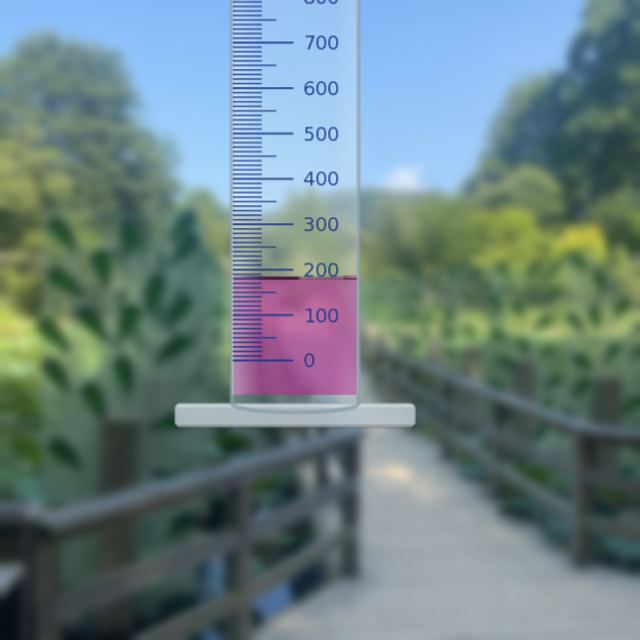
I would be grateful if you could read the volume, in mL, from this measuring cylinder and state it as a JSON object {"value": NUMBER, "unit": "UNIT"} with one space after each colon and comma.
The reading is {"value": 180, "unit": "mL"}
